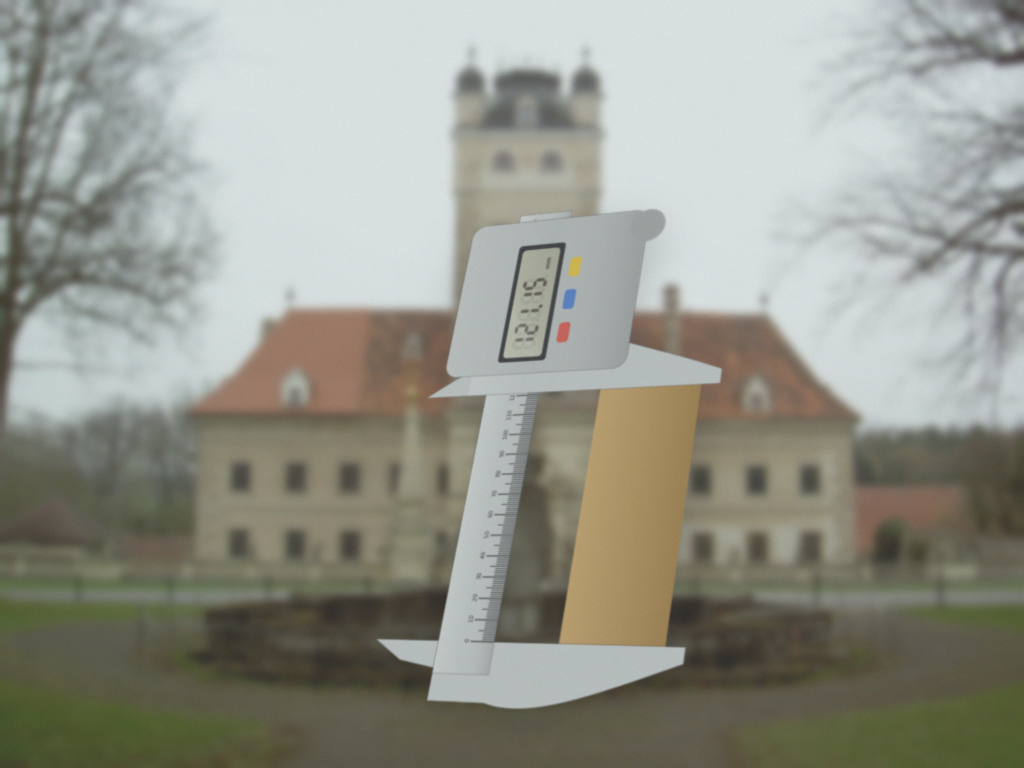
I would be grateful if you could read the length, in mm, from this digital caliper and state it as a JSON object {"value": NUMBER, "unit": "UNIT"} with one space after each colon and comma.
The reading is {"value": 121.15, "unit": "mm"}
